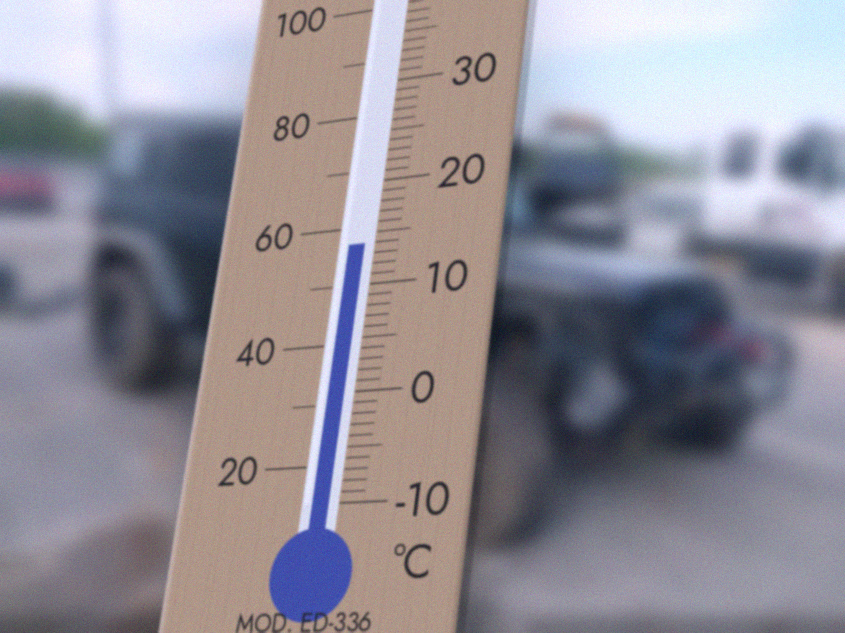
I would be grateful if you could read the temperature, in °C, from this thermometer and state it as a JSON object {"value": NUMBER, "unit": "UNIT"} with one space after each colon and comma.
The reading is {"value": 14, "unit": "°C"}
